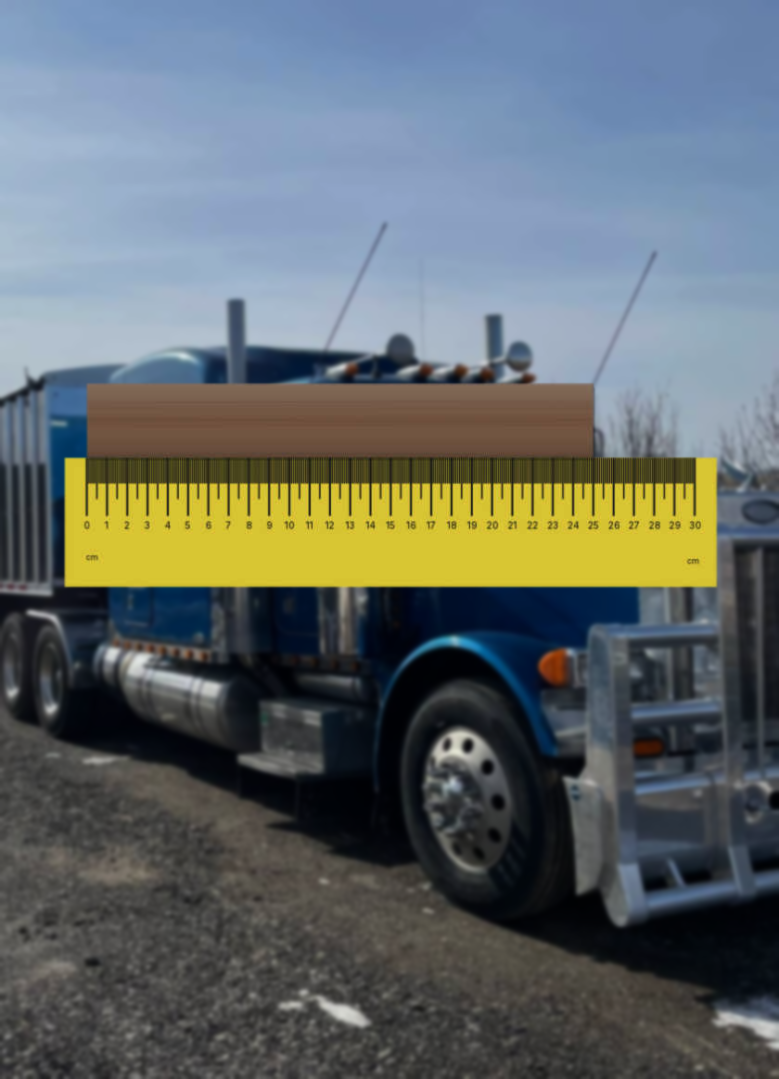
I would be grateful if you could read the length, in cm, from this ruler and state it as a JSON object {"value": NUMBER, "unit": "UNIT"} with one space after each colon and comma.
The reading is {"value": 25, "unit": "cm"}
